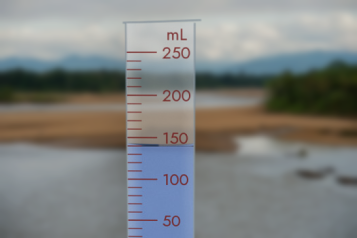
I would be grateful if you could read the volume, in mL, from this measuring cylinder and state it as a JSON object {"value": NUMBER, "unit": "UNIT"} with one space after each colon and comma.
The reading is {"value": 140, "unit": "mL"}
